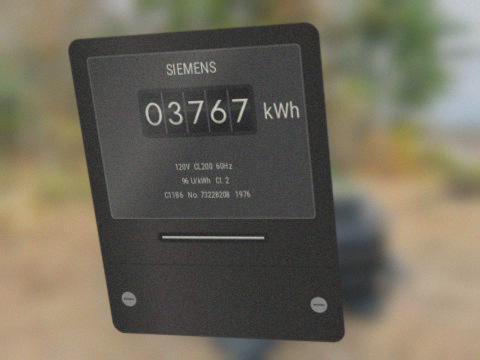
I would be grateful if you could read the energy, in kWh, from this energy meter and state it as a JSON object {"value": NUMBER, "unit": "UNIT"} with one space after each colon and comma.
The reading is {"value": 3767, "unit": "kWh"}
